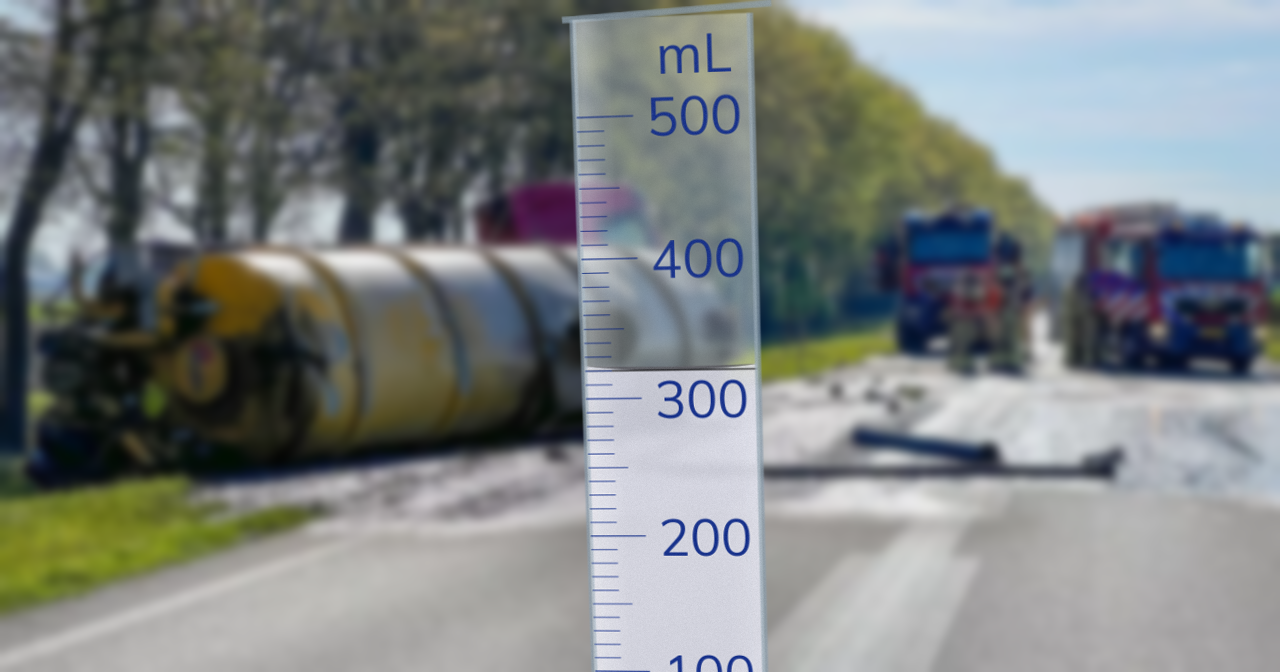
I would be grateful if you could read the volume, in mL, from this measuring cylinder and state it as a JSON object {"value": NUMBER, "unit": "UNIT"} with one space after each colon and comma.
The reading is {"value": 320, "unit": "mL"}
